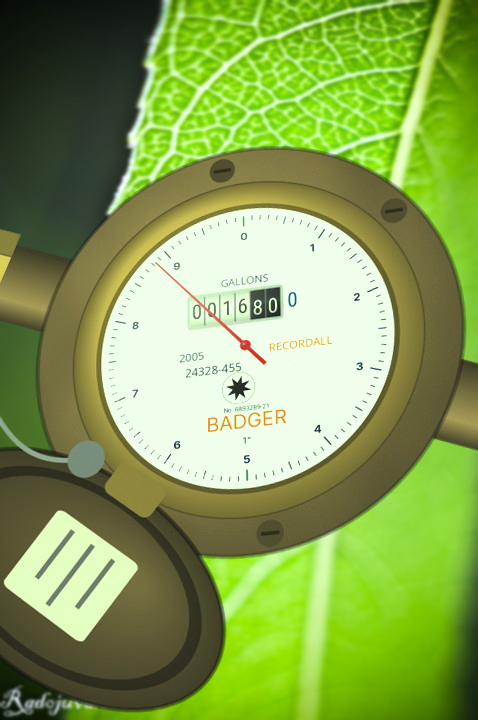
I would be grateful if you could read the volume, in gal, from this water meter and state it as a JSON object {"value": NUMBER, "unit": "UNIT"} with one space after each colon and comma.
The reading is {"value": 16798.8, "unit": "gal"}
